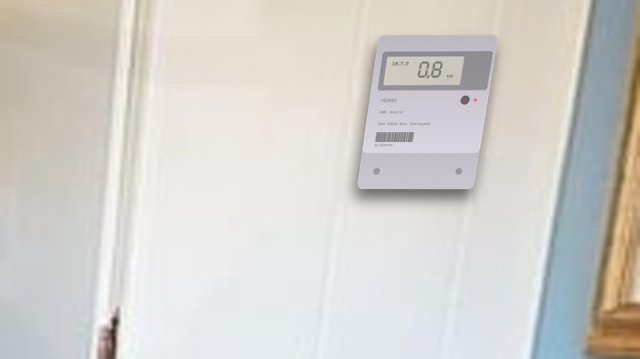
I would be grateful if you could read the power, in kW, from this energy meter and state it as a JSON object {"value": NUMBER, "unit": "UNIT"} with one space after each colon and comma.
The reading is {"value": 0.8, "unit": "kW"}
